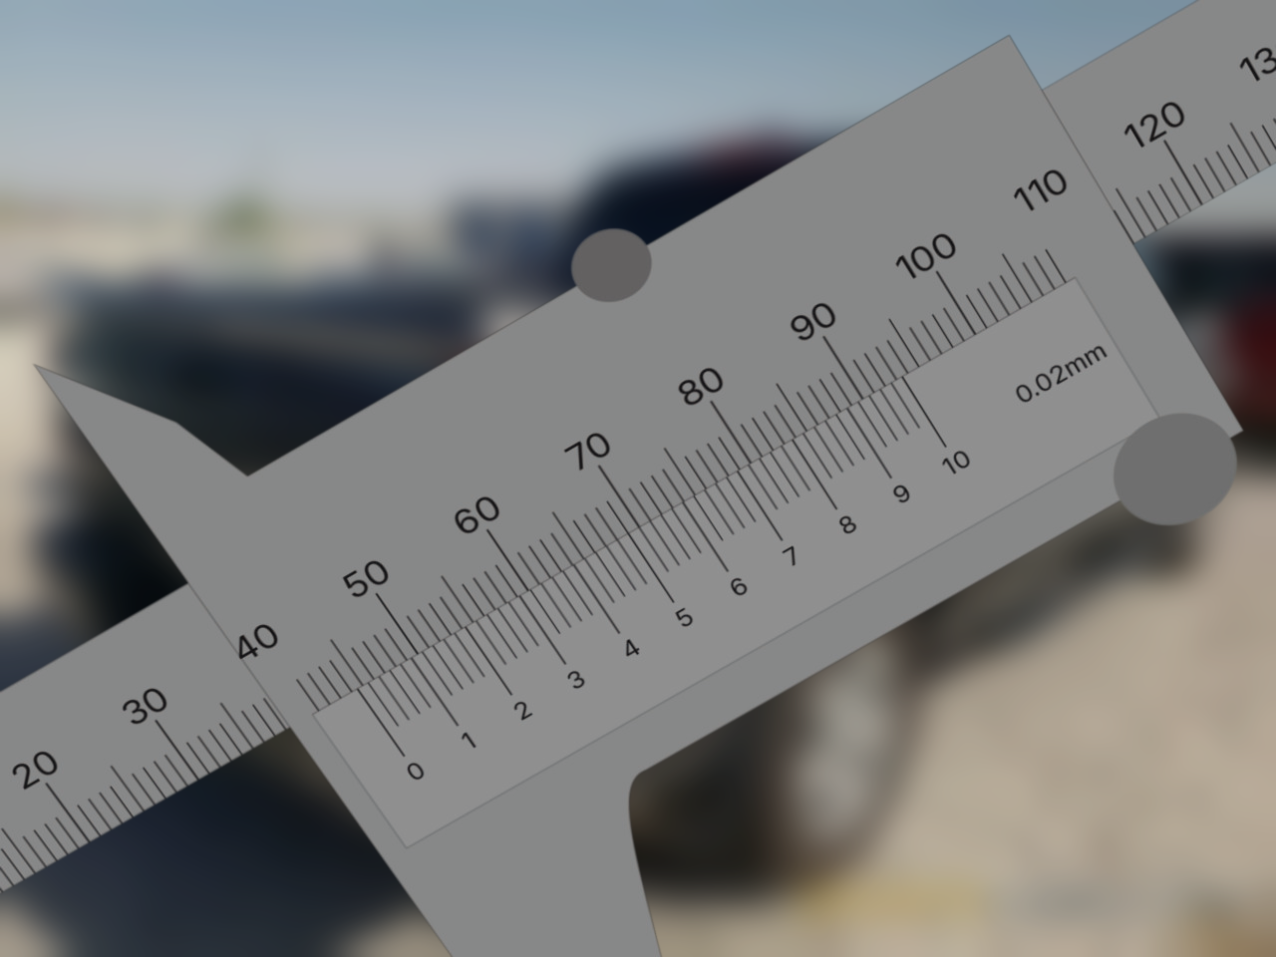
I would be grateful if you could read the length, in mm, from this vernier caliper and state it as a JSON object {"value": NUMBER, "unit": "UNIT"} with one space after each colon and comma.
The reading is {"value": 44.5, "unit": "mm"}
